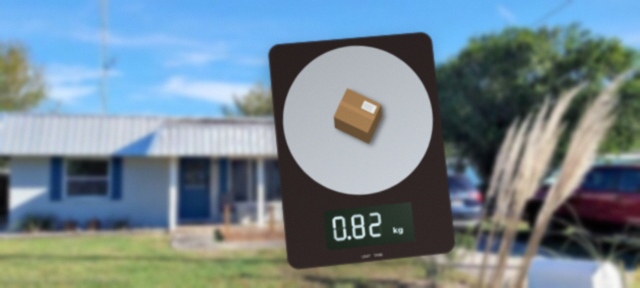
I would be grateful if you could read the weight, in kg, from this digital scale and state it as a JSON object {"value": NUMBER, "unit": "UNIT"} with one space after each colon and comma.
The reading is {"value": 0.82, "unit": "kg"}
